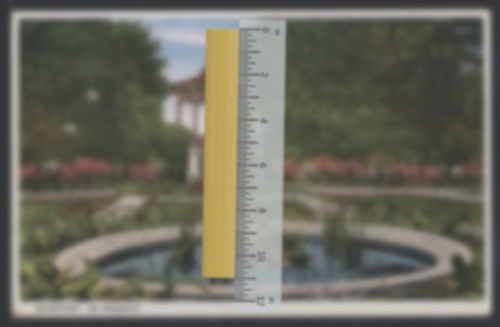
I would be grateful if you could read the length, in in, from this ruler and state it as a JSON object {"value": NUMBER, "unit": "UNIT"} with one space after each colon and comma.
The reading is {"value": 11, "unit": "in"}
